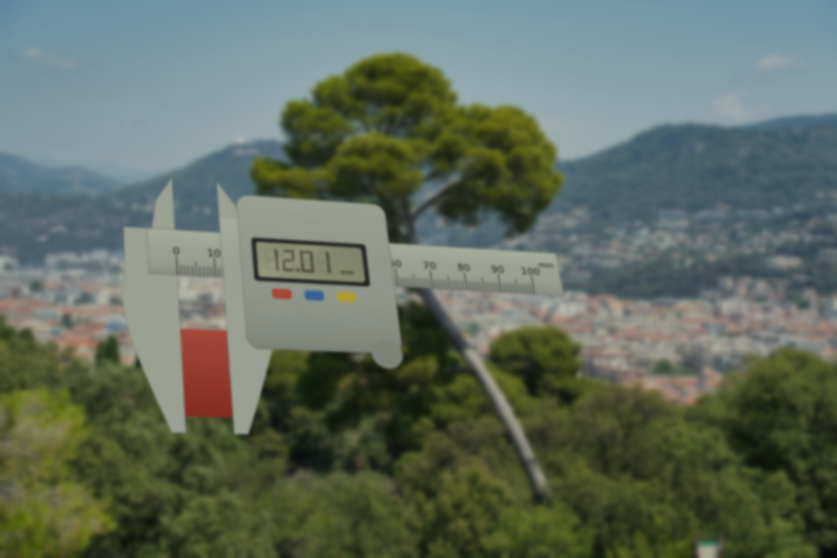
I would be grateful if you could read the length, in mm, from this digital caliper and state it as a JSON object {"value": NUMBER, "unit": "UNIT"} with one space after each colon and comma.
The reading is {"value": 12.01, "unit": "mm"}
